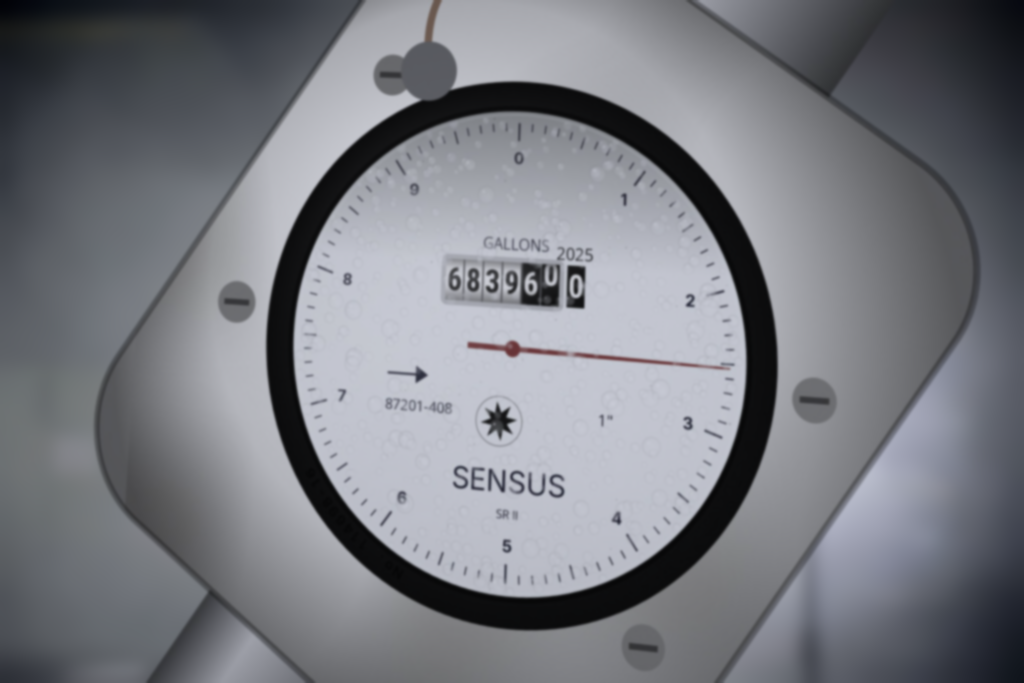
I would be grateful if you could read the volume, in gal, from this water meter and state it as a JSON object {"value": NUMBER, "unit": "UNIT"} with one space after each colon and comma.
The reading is {"value": 6839602.5, "unit": "gal"}
